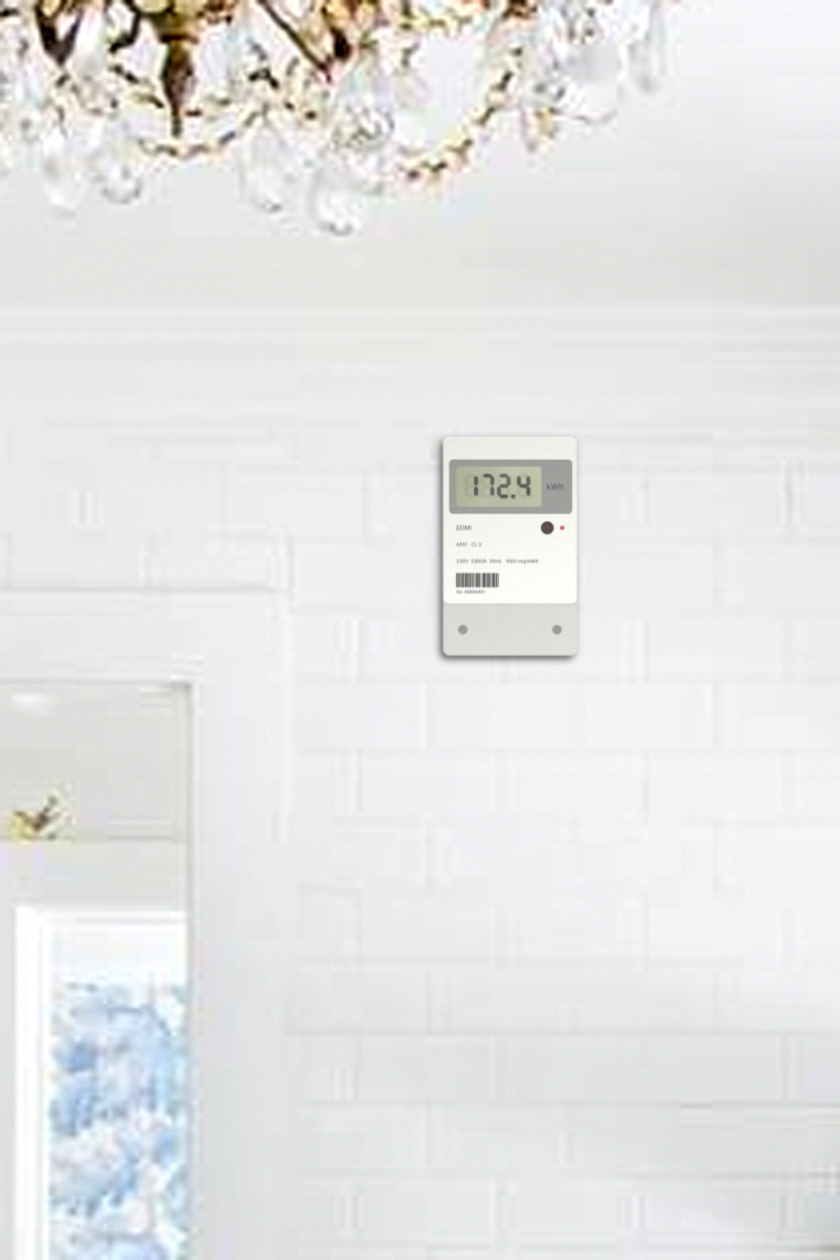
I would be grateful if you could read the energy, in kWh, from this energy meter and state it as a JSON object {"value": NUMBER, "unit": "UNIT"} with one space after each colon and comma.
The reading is {"value": 172.4, "unit": "kWh"}
